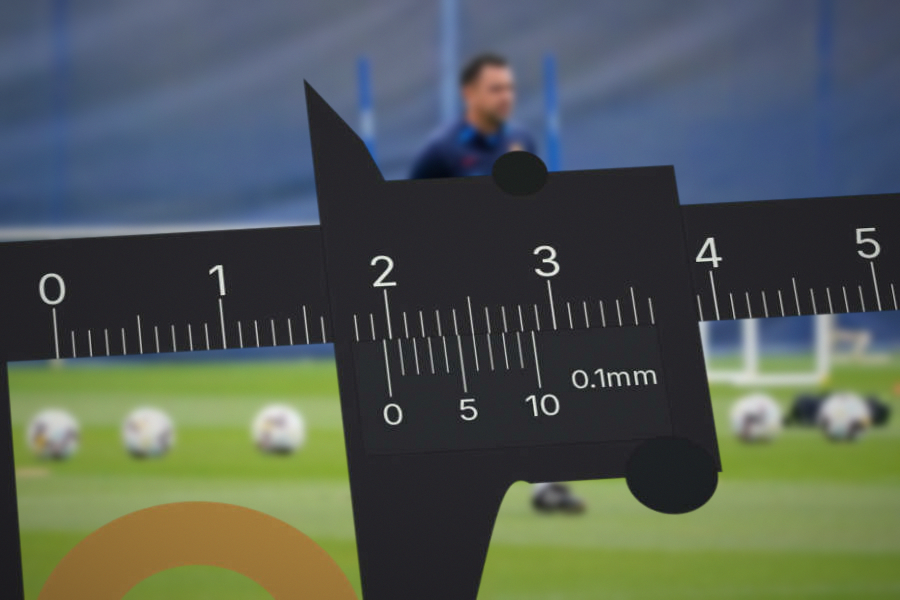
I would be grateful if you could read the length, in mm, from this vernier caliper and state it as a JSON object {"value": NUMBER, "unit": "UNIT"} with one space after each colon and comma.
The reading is {"value": 19.6, "unit": "mm"}
